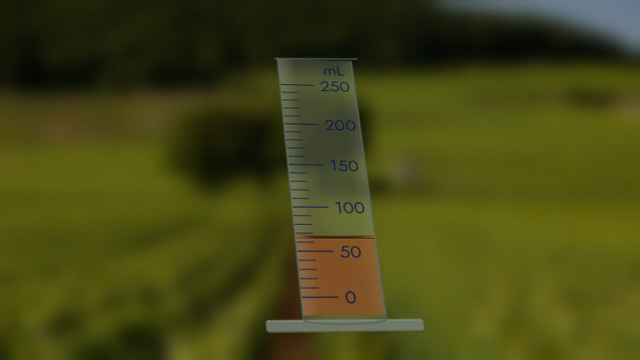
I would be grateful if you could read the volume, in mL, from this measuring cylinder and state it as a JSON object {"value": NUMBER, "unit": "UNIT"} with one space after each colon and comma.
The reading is {"value": 65, "unit": "mL"}
